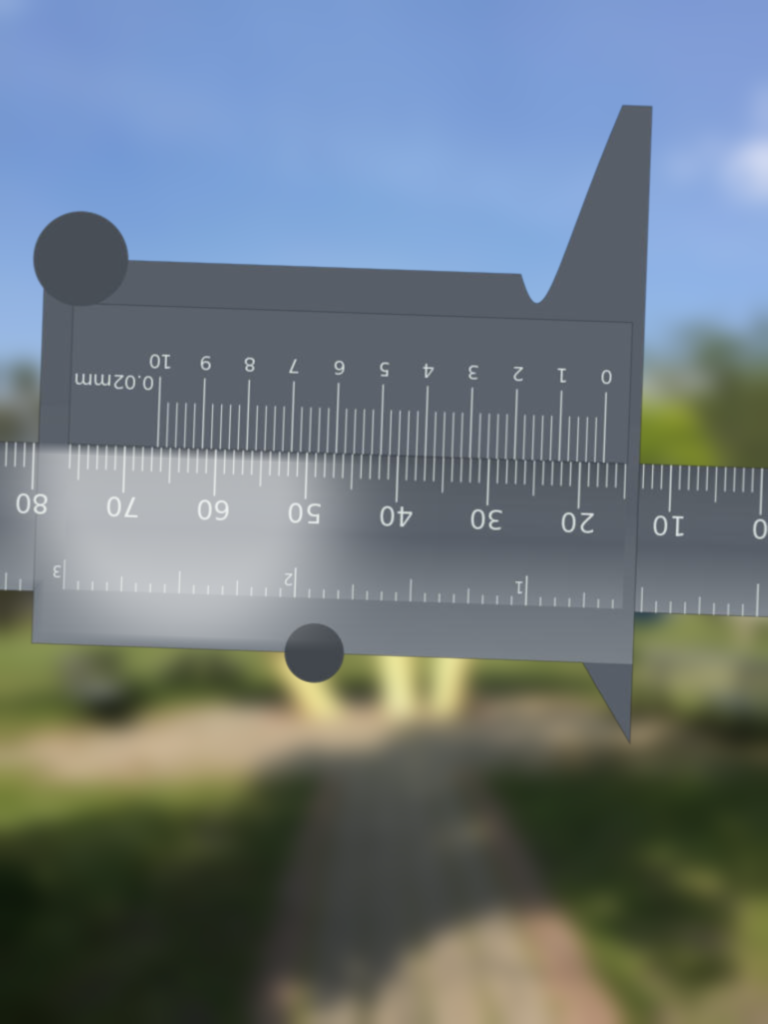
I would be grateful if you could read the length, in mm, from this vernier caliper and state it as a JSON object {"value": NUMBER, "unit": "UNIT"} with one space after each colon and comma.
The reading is {"value": 17.4, "unit": "mm"}
